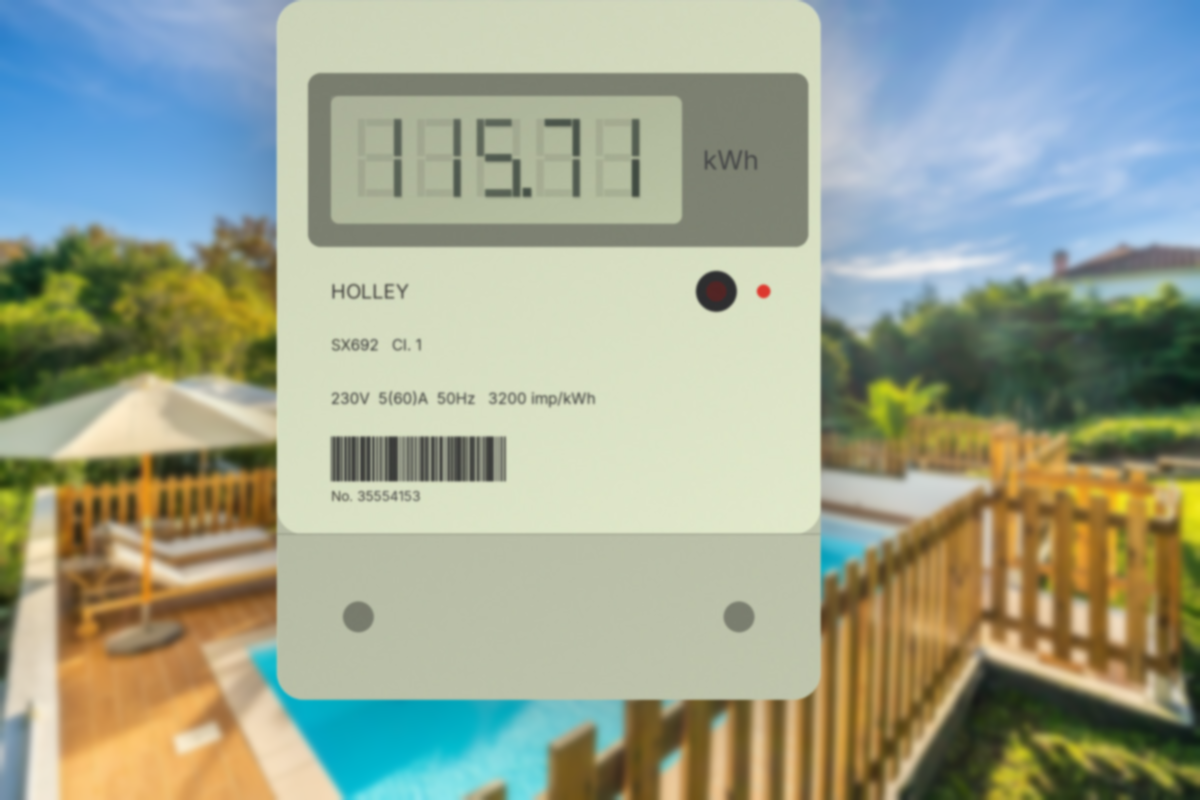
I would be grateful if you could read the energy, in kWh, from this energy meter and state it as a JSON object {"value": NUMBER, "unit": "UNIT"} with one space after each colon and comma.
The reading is {"value": 115.71, "unit": "kWh"}
